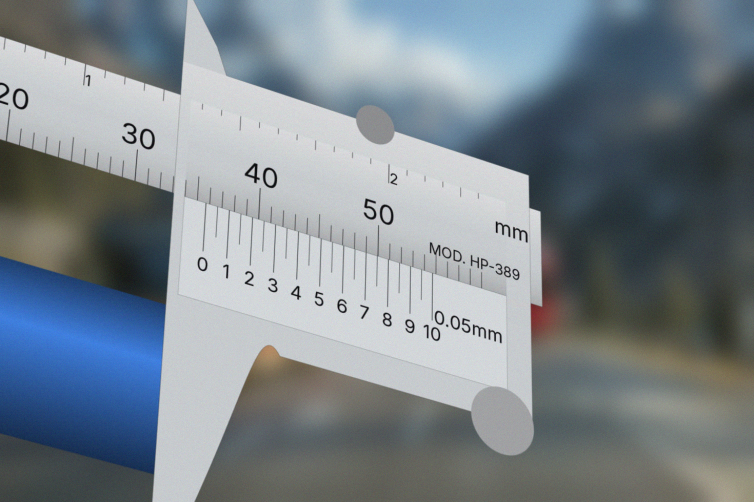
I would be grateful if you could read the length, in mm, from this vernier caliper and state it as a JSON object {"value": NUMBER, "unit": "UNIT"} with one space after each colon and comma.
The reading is {"value": 35.7, "unit": "mm"}
